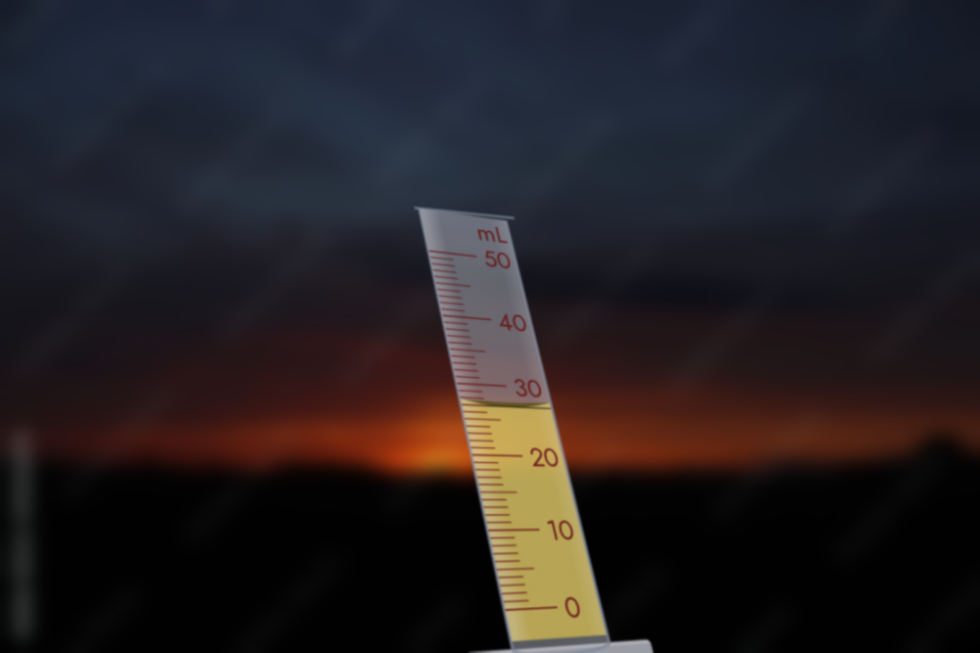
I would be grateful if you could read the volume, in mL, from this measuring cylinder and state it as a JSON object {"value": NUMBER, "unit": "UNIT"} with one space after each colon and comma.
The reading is {"value": 27, "unit": "mL"}
